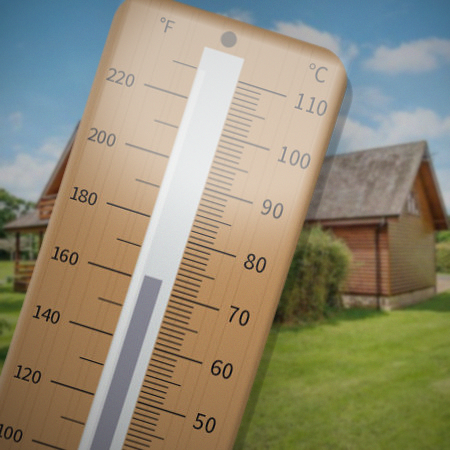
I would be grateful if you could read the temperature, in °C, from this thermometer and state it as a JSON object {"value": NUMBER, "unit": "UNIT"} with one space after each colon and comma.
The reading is {"value": 72, "unit": "°C"}
